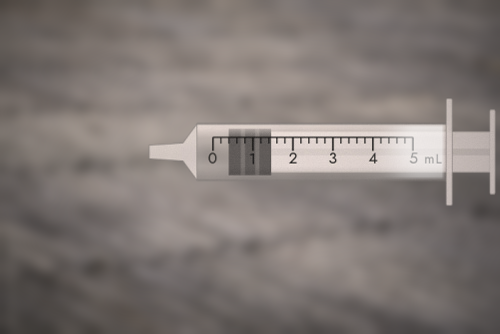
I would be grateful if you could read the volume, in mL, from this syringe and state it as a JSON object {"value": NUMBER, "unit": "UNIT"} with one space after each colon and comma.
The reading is {"value": 0.4, "unit": "mL"}
